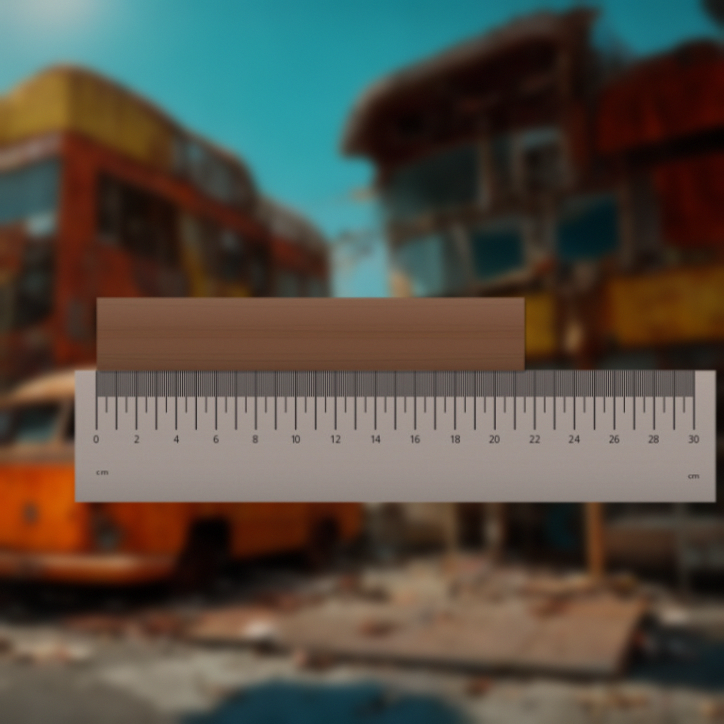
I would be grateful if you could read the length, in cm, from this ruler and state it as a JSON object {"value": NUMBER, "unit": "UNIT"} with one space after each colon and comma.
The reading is {"value": 21.5, "unit": "cm"}
